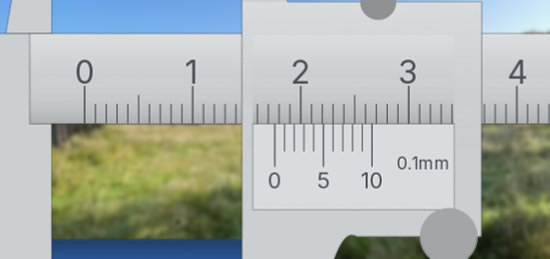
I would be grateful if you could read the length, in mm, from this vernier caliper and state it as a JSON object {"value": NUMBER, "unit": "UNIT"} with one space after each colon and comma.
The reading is {"value": 17.6, "unit": "mm"}
